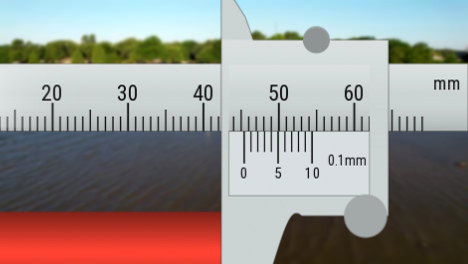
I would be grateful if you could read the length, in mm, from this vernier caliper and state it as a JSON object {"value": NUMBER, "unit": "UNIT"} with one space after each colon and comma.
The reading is {"value": 45.4, "unit": "mm"}
